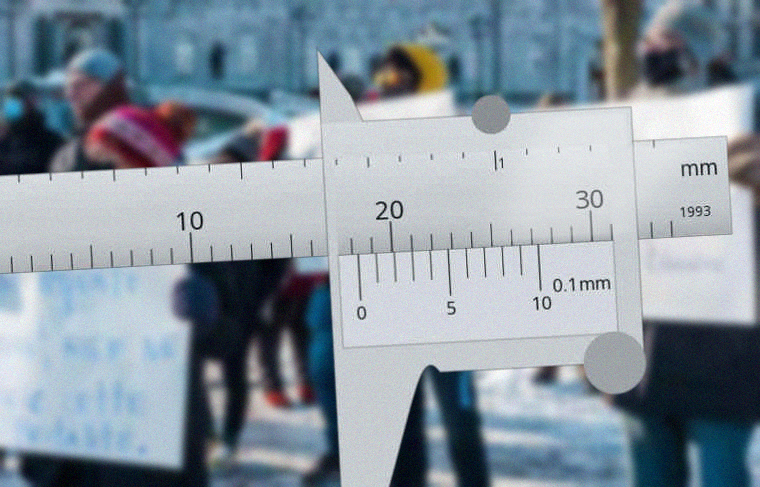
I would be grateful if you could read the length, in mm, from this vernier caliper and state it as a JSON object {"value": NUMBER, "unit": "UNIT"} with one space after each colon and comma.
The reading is {"value": 18.3, "unit": "mm"}
